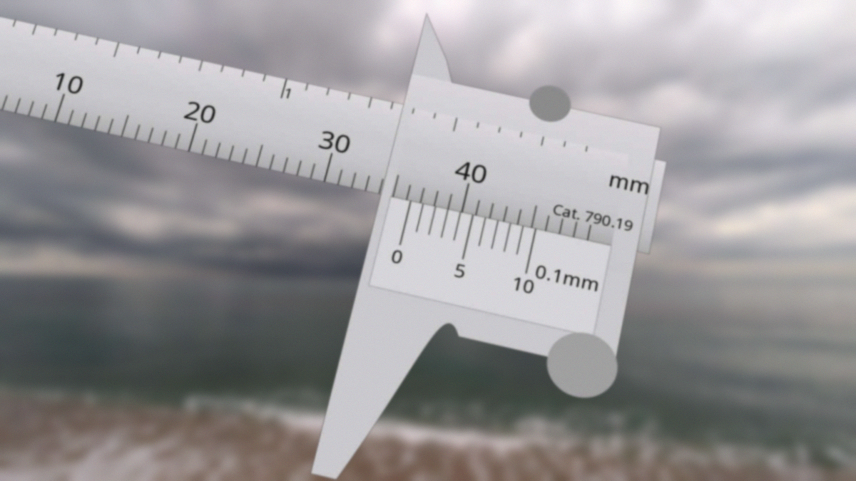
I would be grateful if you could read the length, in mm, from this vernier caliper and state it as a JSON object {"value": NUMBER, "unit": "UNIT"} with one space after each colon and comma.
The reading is {"value": 36.3, "unit": "mm"}
